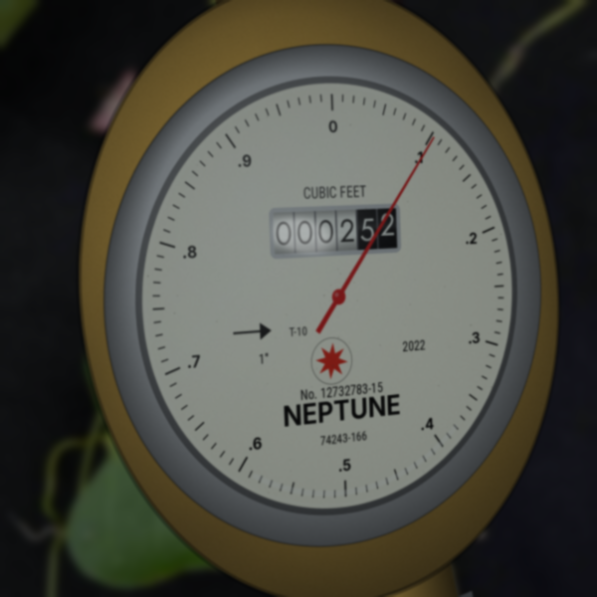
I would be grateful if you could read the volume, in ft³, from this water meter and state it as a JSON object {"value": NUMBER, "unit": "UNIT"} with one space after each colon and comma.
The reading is {"value": 252.10, "unit": "ft³"}
